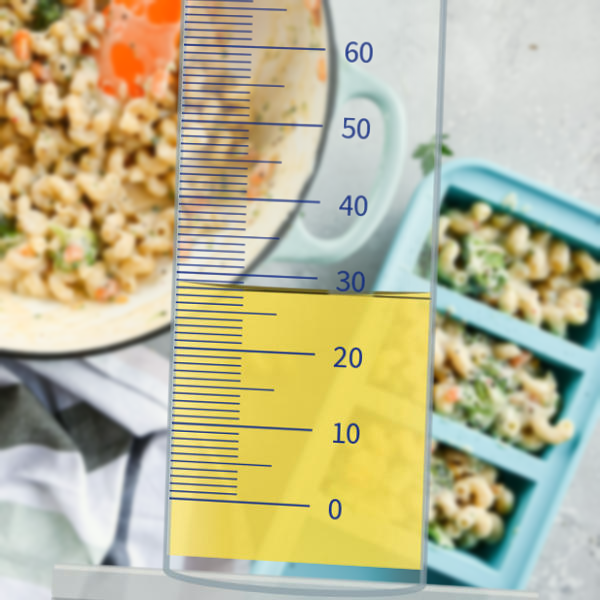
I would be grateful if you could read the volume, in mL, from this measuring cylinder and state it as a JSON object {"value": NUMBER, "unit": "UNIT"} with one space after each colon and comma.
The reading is {"value": 28, "unit": "mL"}
